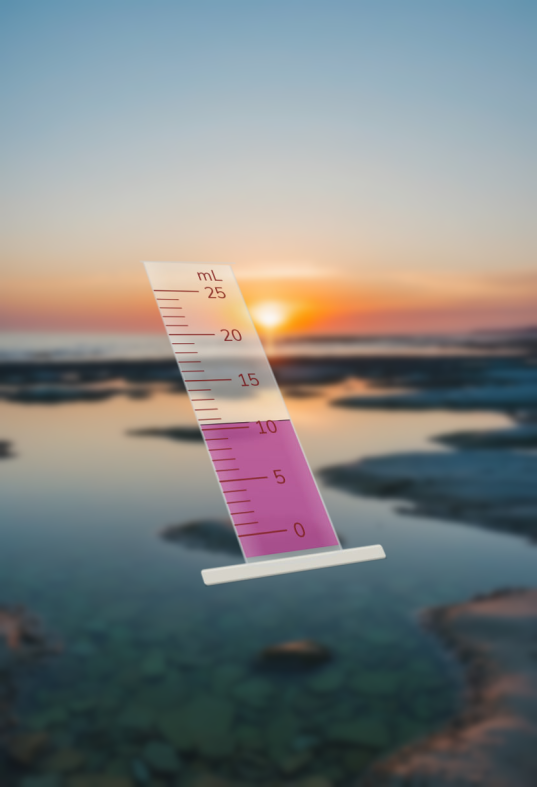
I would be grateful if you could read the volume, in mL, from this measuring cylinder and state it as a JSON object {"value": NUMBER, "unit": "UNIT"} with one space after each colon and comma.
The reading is {"value": 10.5, "unit": "mL"}
